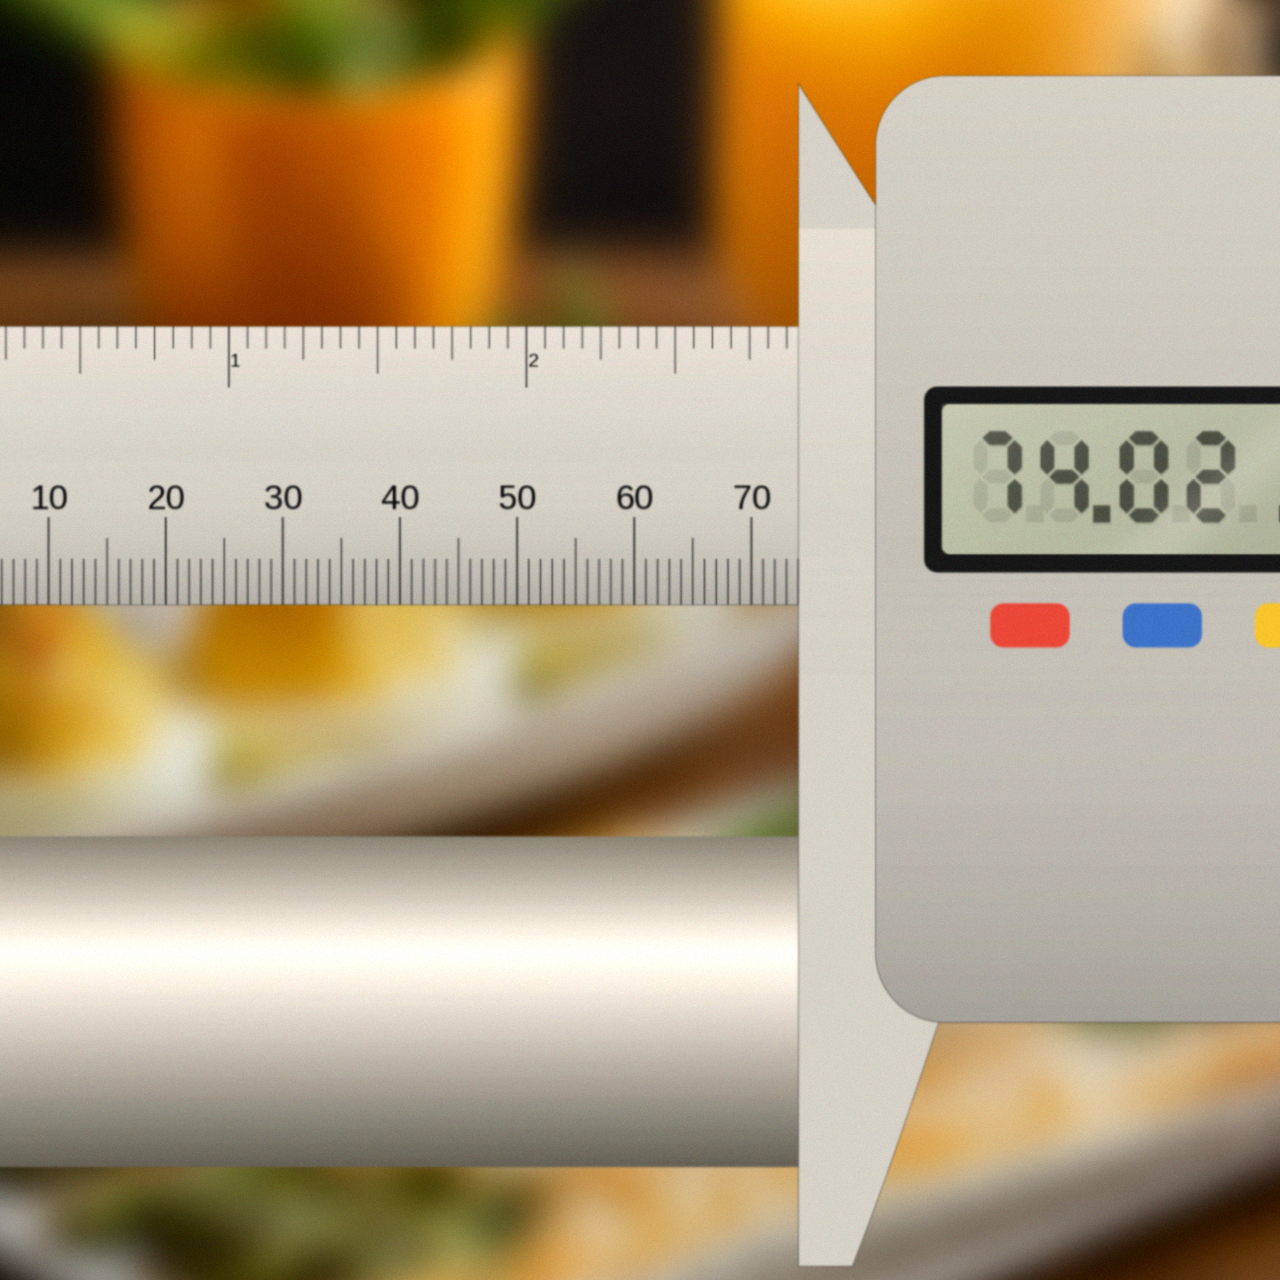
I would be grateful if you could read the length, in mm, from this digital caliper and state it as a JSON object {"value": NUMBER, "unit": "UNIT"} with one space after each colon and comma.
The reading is {"value": 74.02, "unit": "mm"}
